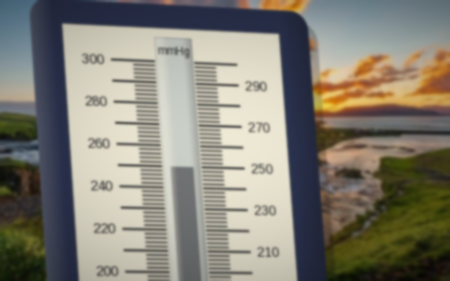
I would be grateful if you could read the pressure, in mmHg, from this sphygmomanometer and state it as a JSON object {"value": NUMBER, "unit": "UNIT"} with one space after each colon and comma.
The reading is {"value": 250, "unit": "mmHg"}
